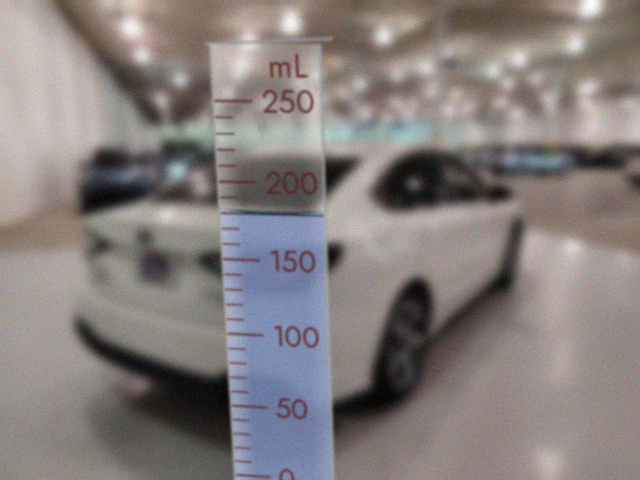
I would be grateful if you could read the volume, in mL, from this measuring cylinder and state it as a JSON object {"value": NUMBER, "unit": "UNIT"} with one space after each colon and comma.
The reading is {"value": 180, "unit": "mL"}
